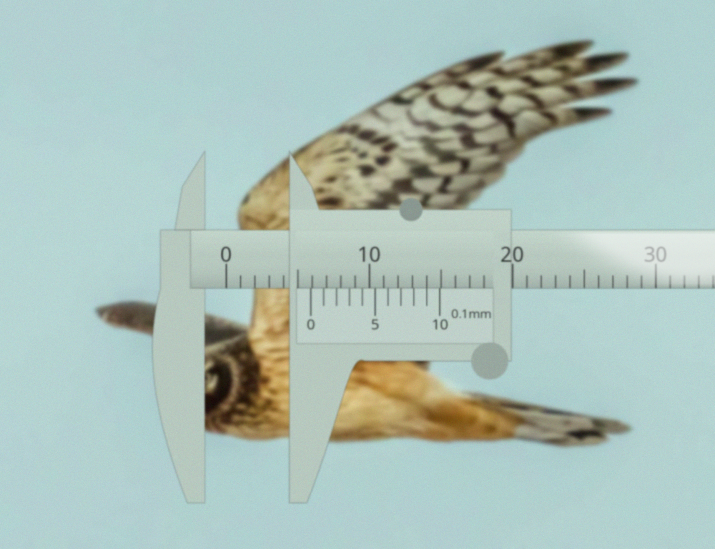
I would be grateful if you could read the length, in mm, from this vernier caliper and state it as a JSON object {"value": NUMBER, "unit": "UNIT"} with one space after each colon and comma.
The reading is {"value": 5.9, "unit": "mm"}
